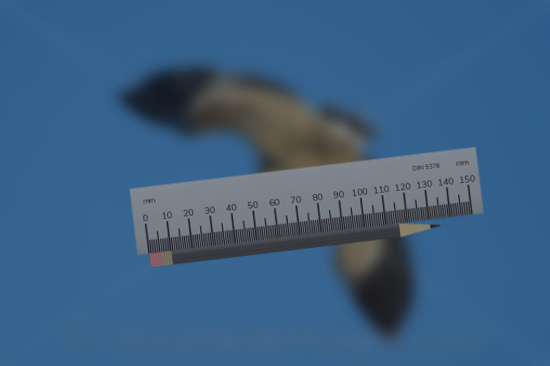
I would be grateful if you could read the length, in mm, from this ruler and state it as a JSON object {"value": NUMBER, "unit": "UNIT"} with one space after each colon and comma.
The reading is {"value": 135, "unit": "mm"}
